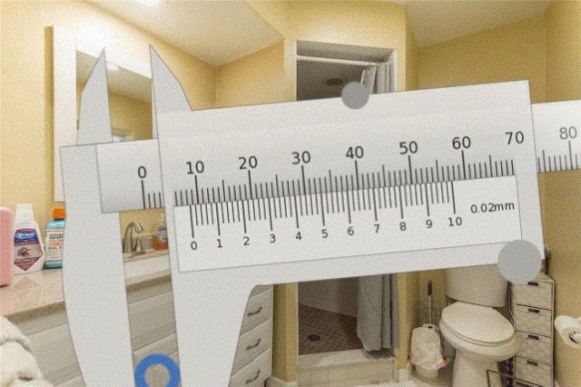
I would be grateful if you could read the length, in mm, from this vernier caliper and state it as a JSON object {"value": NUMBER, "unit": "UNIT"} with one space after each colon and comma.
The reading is {"value": 8.5, "unit": "mm"}
